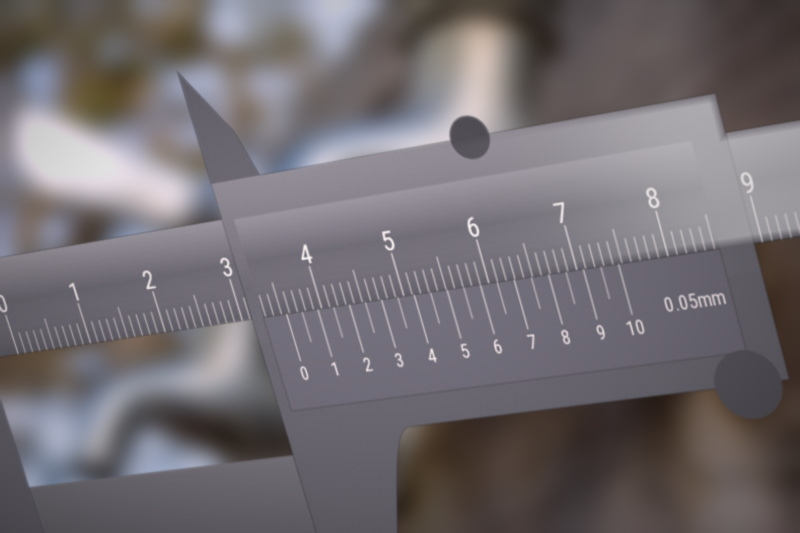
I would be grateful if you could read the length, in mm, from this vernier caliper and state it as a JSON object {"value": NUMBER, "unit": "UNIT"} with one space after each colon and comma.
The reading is {"value": 35.6, "unit": "mm"}
